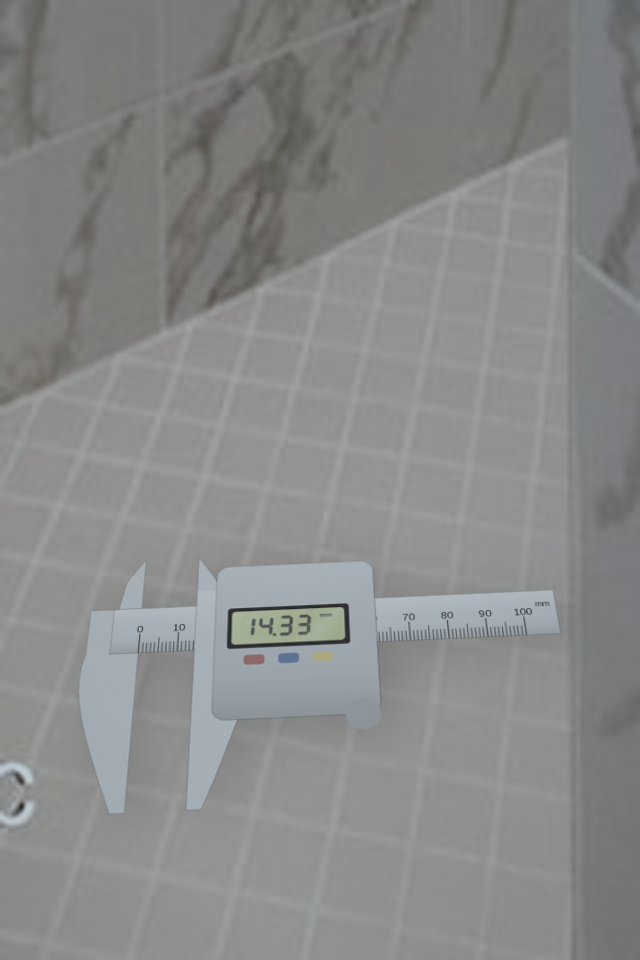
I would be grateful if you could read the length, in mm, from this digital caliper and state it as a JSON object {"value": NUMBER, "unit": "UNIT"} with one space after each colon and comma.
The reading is {"value": 14.33, "unit": "mm"}
